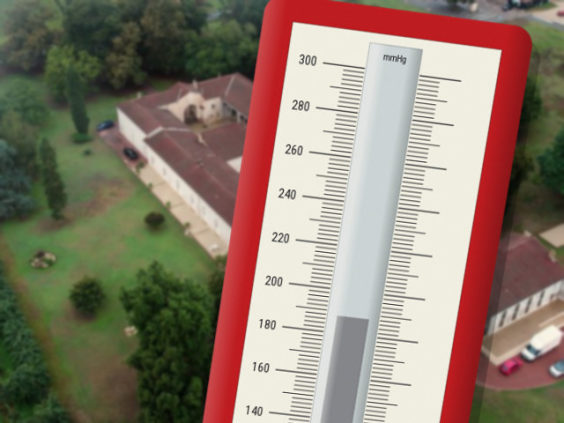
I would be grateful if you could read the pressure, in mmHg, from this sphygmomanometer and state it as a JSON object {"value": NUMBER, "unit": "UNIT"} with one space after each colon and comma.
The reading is {"value": 188, "unit": "mmHg"}
